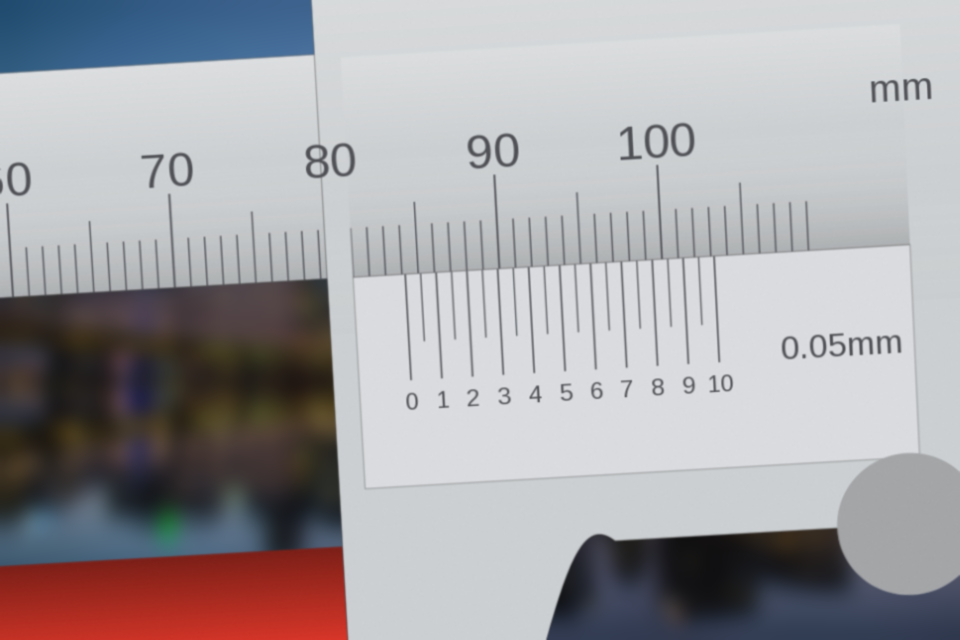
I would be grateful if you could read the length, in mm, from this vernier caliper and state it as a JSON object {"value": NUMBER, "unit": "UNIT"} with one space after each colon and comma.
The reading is {"value": 84.2, "unit": "mm"}
